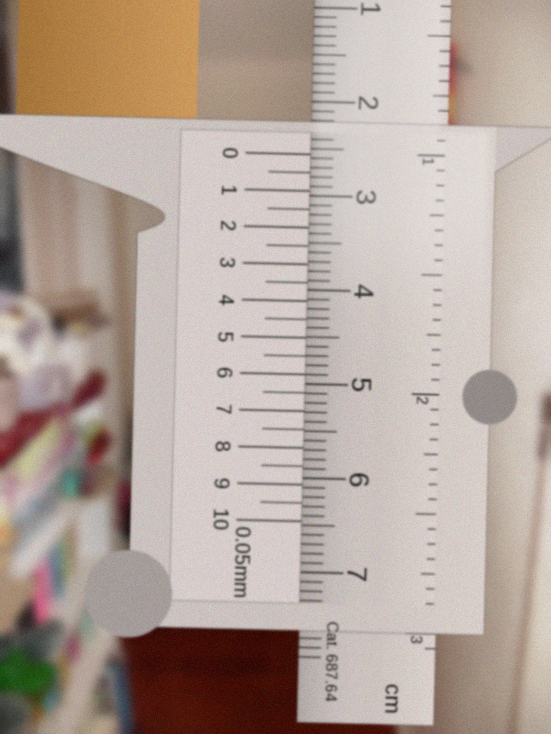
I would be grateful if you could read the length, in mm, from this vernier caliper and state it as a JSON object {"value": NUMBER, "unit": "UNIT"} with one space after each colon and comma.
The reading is {"value": 25.6, "unit": "mm"}
